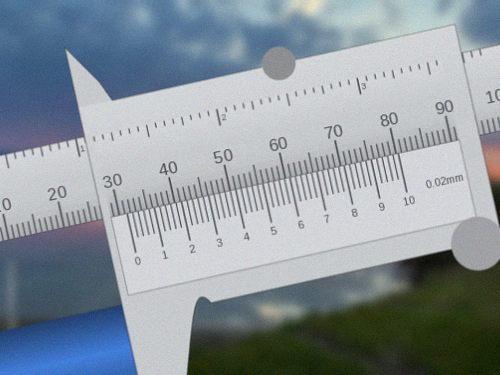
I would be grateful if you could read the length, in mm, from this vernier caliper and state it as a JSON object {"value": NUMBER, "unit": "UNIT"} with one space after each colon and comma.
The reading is {"value": 31.4, "unit": "mm"}
